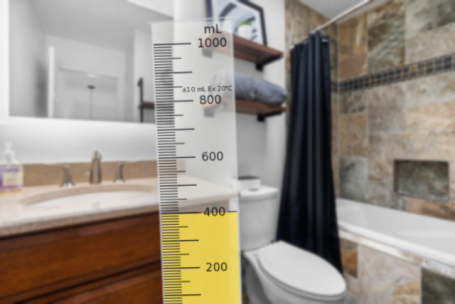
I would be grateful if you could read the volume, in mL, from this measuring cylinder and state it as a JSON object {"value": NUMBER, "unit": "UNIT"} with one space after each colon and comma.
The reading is {"value": 400, "unit": "mL"}
